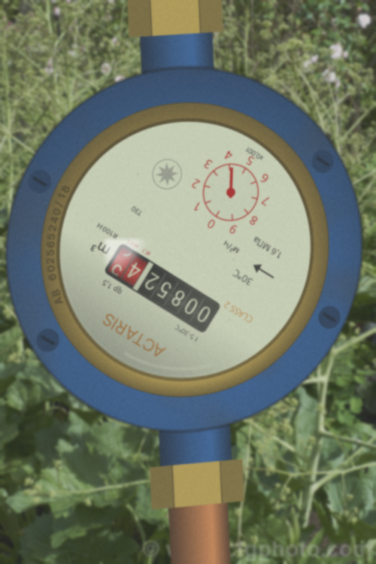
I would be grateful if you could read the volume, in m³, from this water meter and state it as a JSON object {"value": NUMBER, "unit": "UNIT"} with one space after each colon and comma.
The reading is {"value": 852.454, "unit": "m³"}
